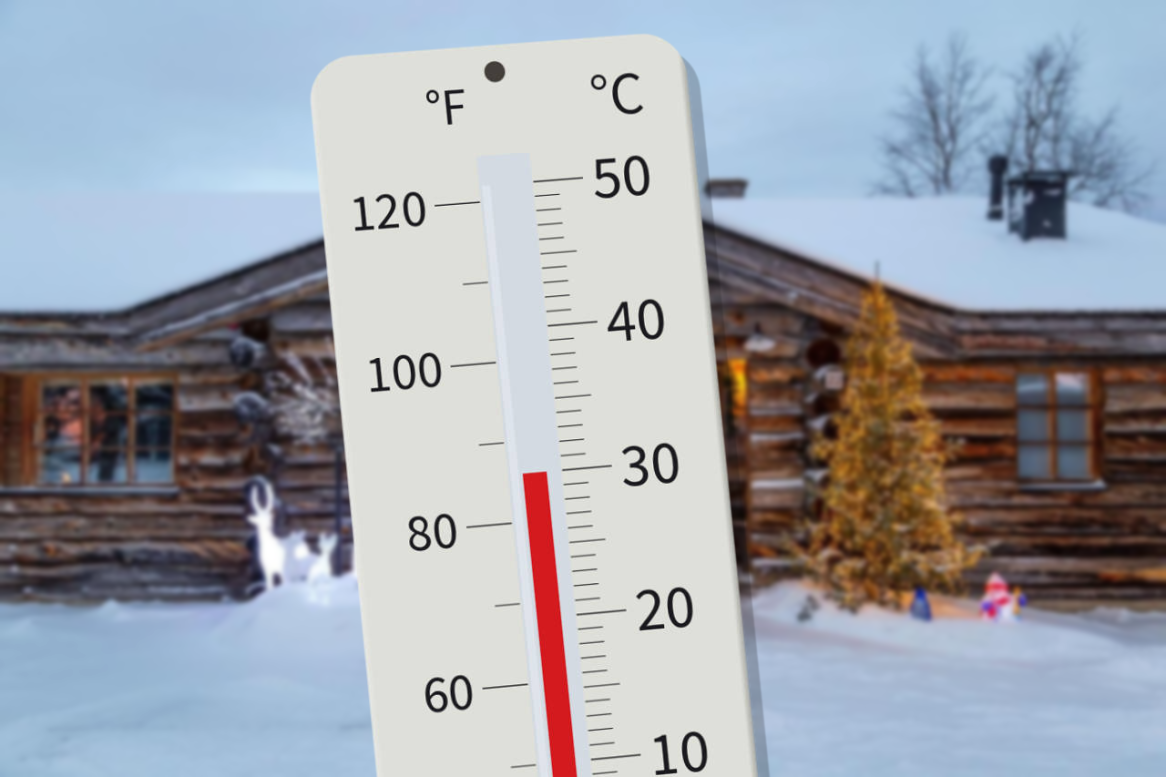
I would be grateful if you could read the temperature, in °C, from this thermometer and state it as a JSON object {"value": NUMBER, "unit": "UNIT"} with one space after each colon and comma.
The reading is {"value": 30, "unit": "°C"}
